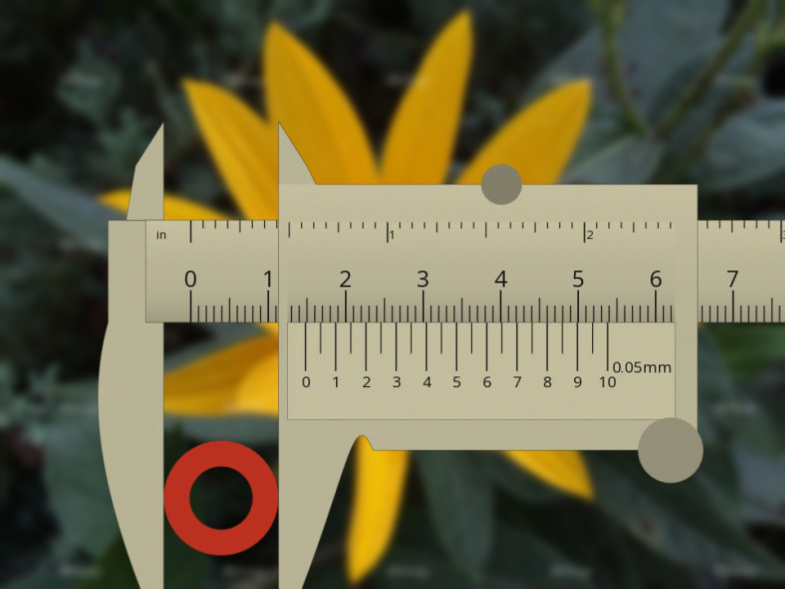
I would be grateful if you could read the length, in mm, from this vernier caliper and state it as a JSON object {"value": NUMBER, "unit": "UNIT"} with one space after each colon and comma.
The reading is {"value": 14.8, "unit": "mm"}
